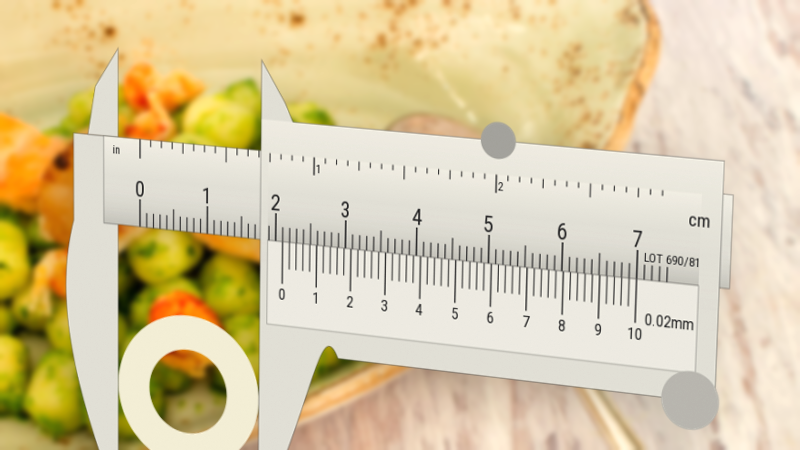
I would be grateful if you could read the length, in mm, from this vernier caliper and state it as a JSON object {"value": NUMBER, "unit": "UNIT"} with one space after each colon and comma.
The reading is {"value": 21.0, "unit": "mm"}
